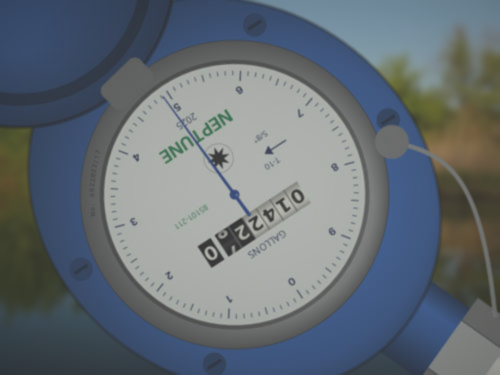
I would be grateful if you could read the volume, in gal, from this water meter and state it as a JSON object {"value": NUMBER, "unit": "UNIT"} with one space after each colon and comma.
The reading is {"value": 142274.9, "unit": "gal"}
